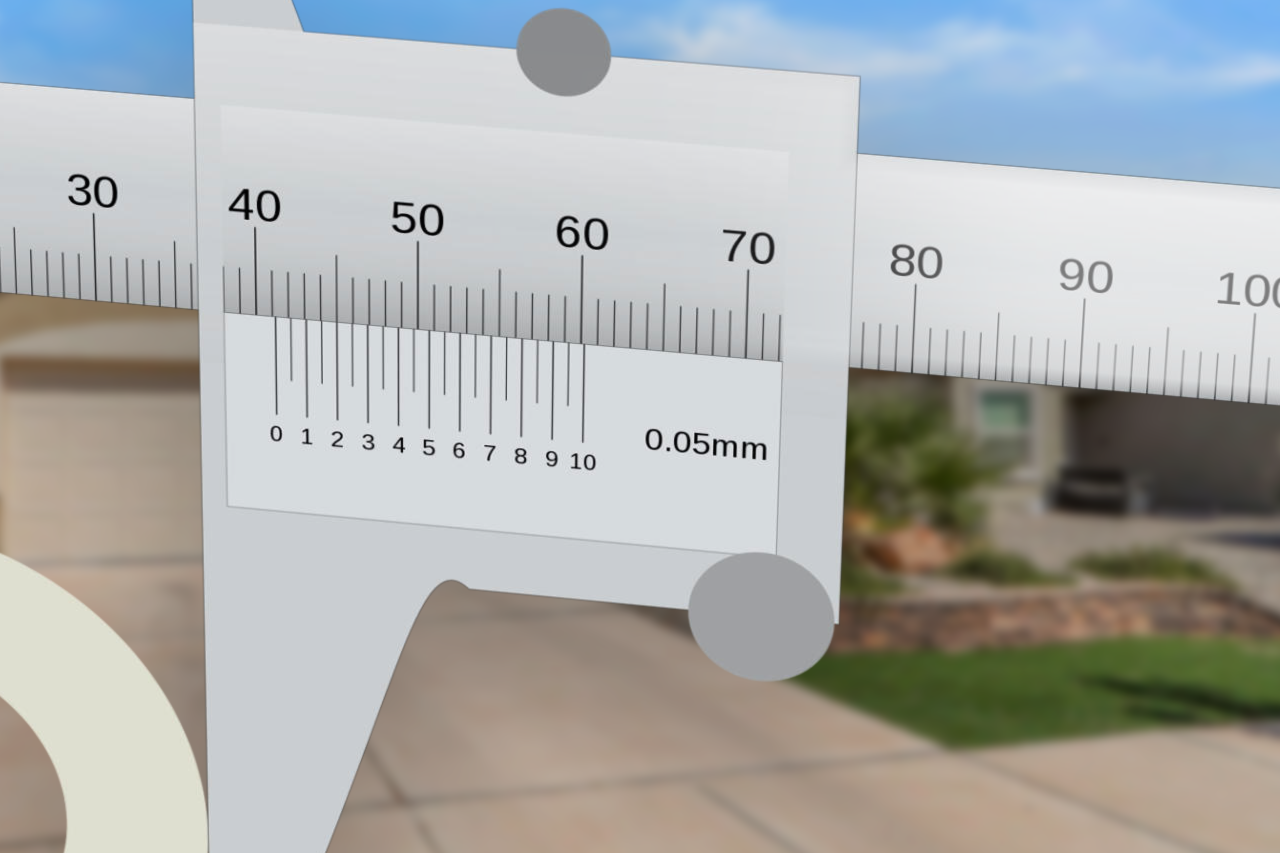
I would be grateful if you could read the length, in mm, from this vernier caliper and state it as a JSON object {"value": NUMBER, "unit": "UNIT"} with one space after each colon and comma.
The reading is {"value": 41.2, "unit": "mm"}
